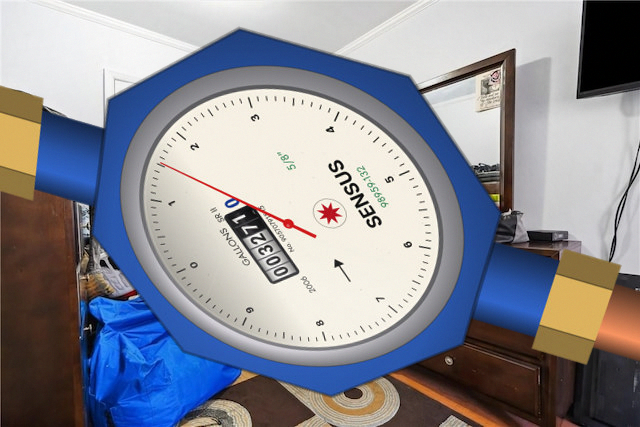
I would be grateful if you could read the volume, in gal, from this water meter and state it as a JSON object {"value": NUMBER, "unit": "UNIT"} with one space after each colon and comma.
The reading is {"value": 32711.5, "unit": "gal"}
